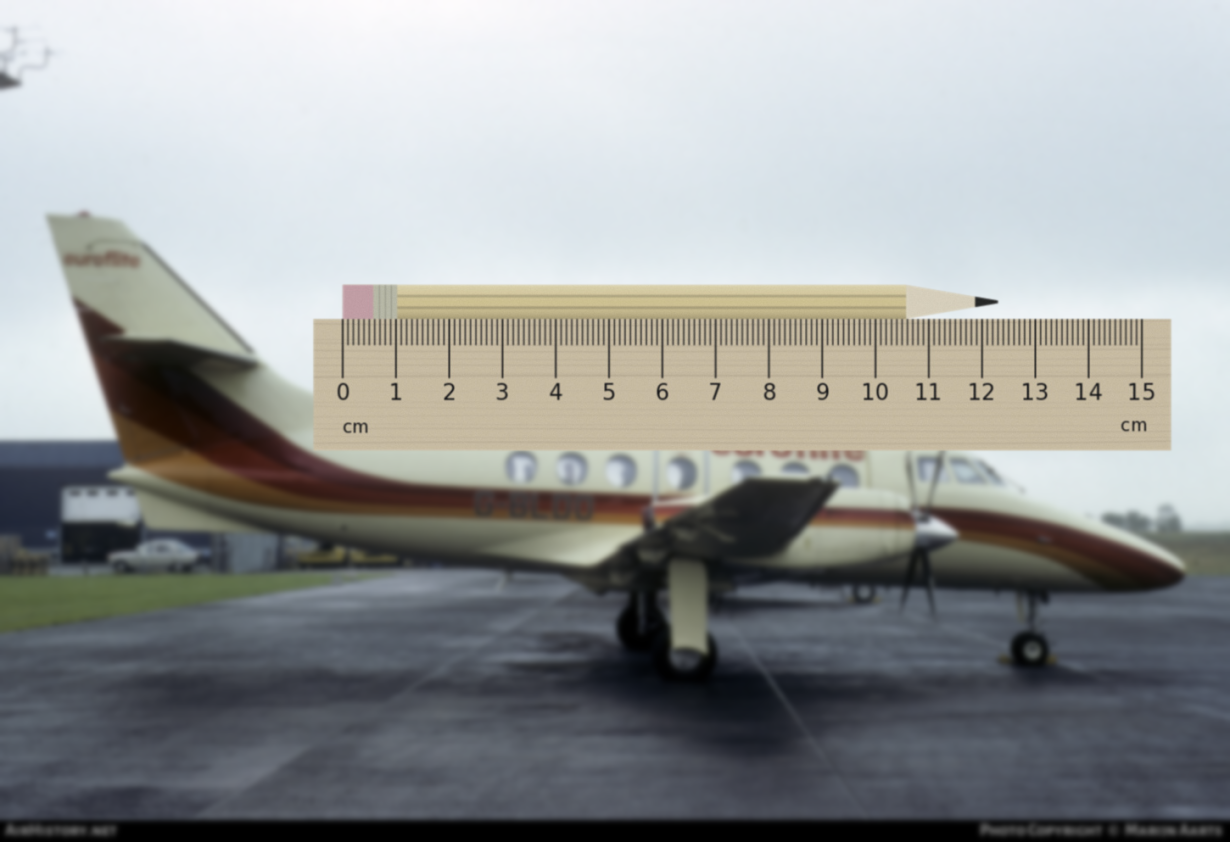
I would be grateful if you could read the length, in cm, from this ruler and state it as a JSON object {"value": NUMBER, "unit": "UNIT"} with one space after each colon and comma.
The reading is {"value": 12.3, "unit": "cm"}
